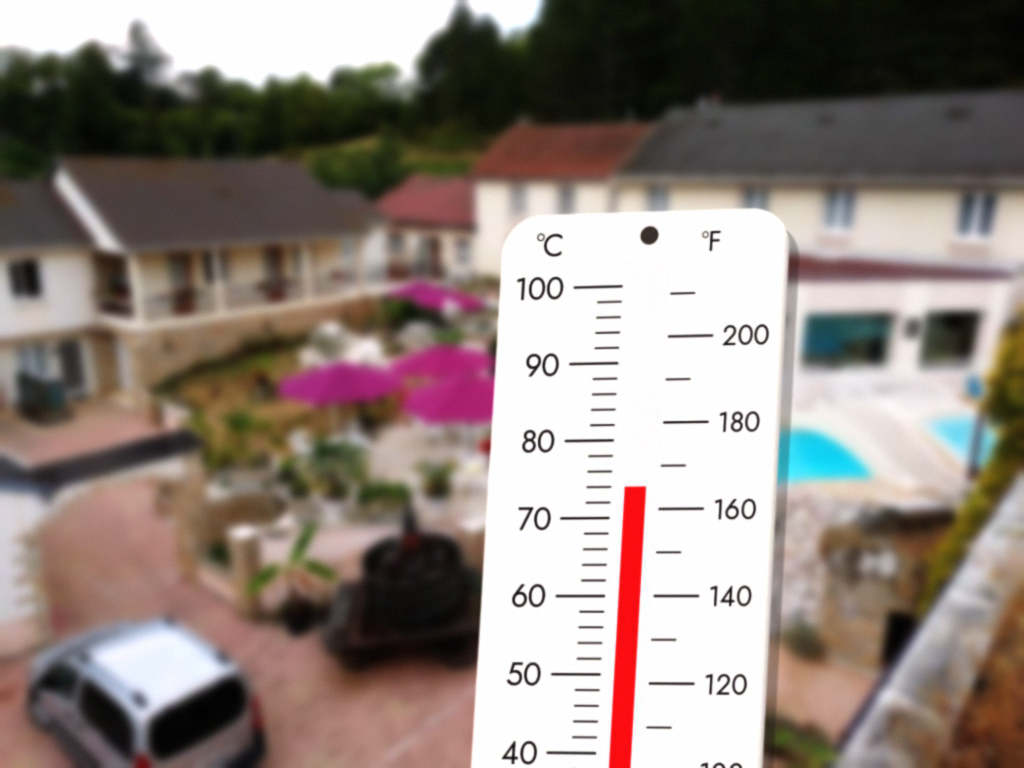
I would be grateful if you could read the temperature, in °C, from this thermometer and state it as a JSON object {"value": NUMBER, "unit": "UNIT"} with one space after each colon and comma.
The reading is {"value": 74, "unit": "°C"}
